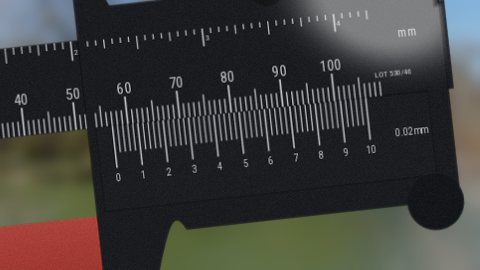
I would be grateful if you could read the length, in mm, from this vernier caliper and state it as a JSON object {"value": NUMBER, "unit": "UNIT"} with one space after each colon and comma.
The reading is {"value": 57.0, "unit": "mm"}
